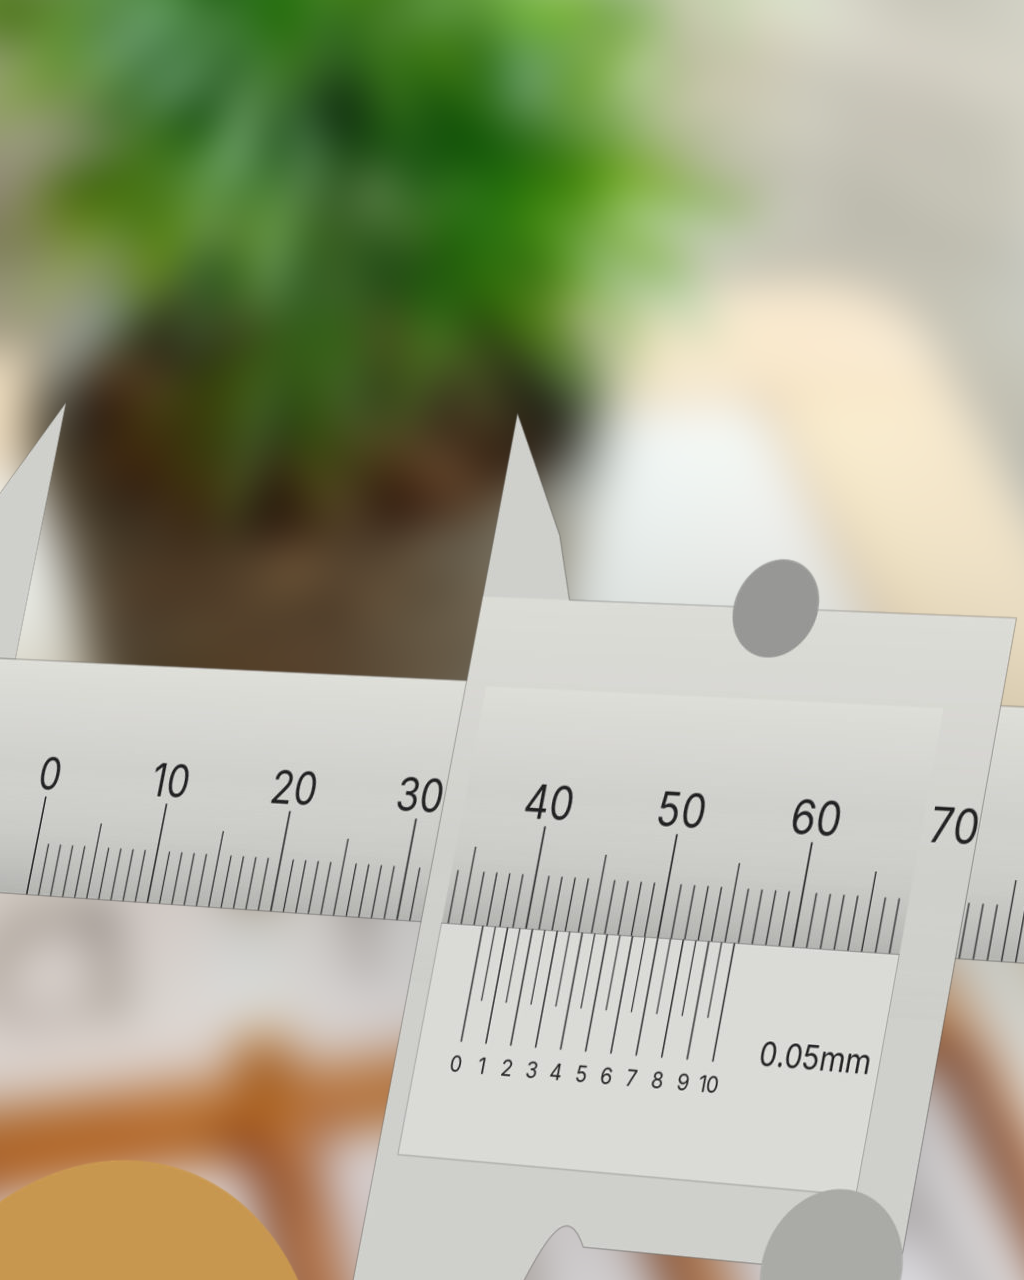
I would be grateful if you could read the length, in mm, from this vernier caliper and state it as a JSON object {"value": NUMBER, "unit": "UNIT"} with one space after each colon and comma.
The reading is {"value": 36.7, "unit": "mm"}
